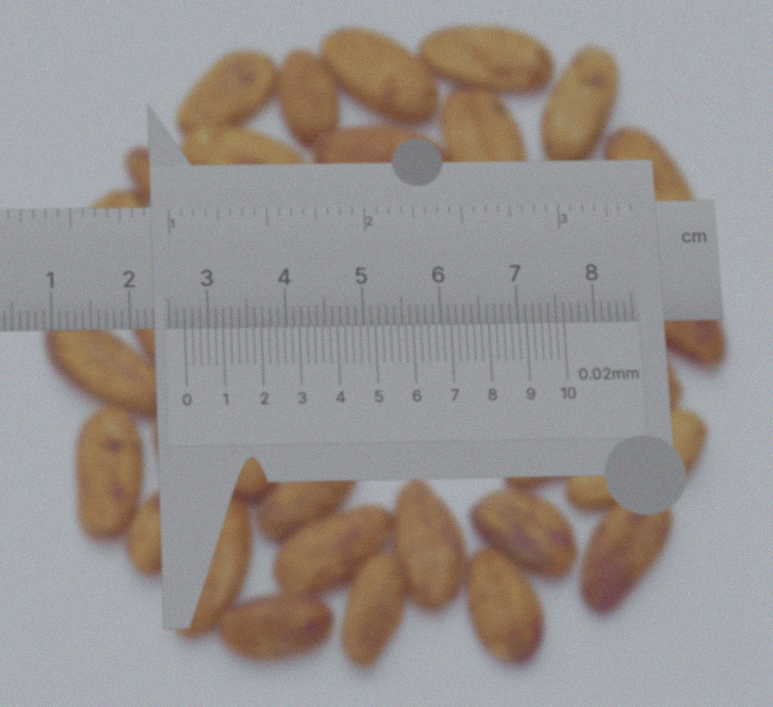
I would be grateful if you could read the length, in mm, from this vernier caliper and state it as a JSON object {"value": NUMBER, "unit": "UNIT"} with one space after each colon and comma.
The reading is {"value": 27.0, "unit": "mm"}
